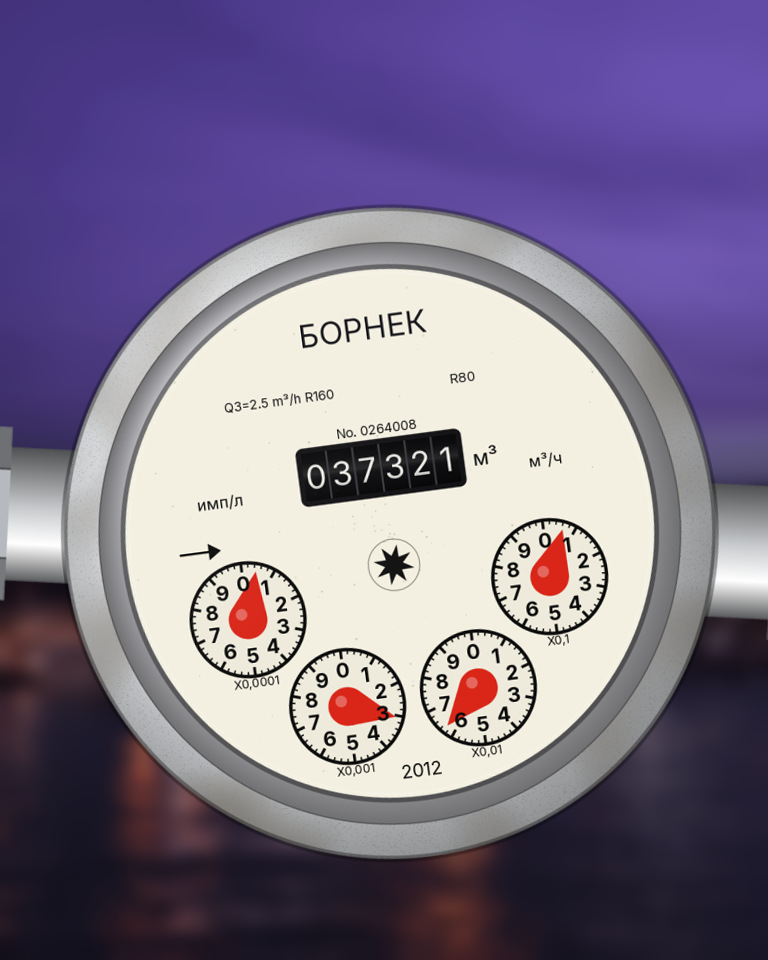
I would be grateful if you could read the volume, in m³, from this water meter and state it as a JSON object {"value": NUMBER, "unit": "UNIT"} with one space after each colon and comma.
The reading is {"value": 37321.0630, "unit": "m³"}
